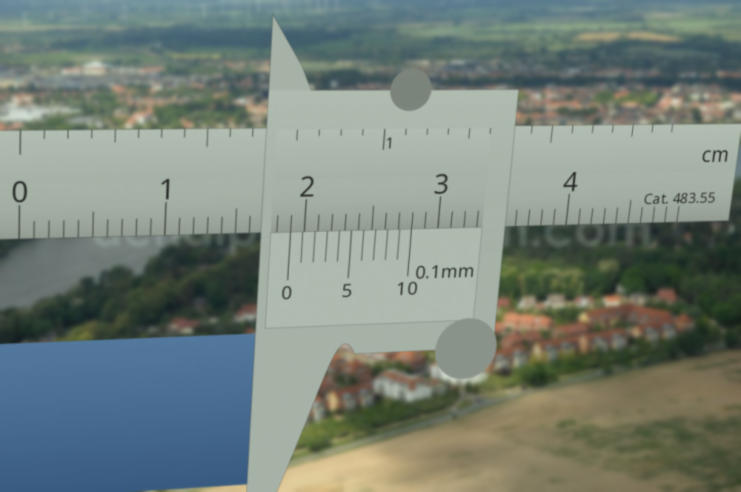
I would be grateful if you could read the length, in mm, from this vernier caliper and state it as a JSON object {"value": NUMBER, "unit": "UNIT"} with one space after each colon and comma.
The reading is {"value": 19.0, "unit": "mm"}
